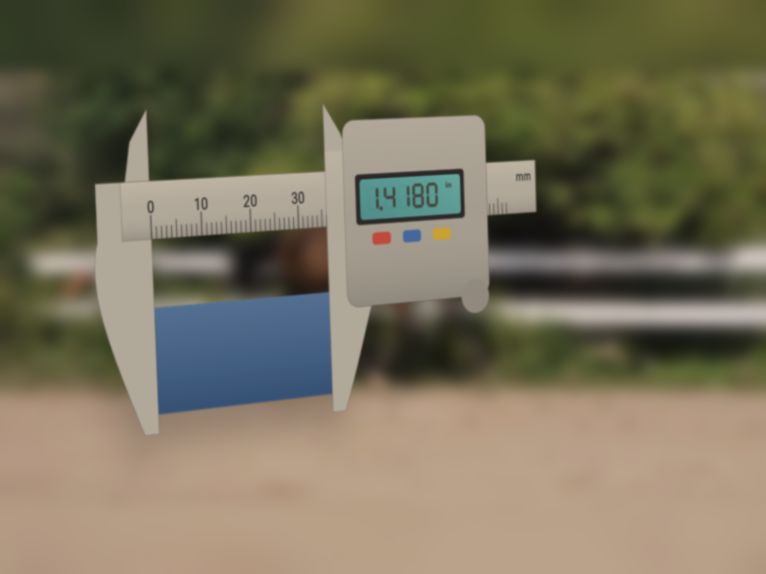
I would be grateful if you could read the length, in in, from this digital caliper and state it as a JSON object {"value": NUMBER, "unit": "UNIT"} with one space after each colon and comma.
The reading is {"value": 1.4180, "unit": "in"}
